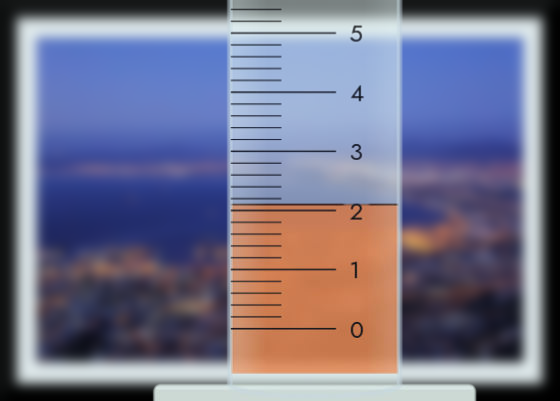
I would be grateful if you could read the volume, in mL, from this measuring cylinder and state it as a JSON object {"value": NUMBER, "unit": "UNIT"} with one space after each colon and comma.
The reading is {"value": 2.1, "unit": "mL"}
